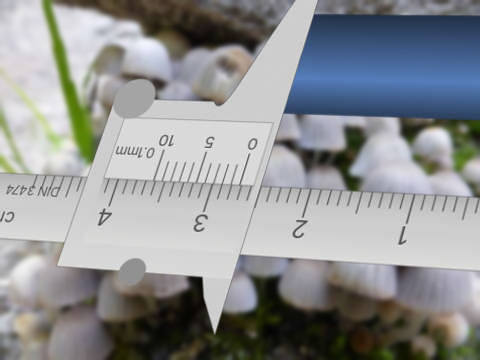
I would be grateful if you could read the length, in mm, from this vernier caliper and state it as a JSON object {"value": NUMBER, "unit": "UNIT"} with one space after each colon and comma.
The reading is {"value": 27.2, "unit": "mm"}
